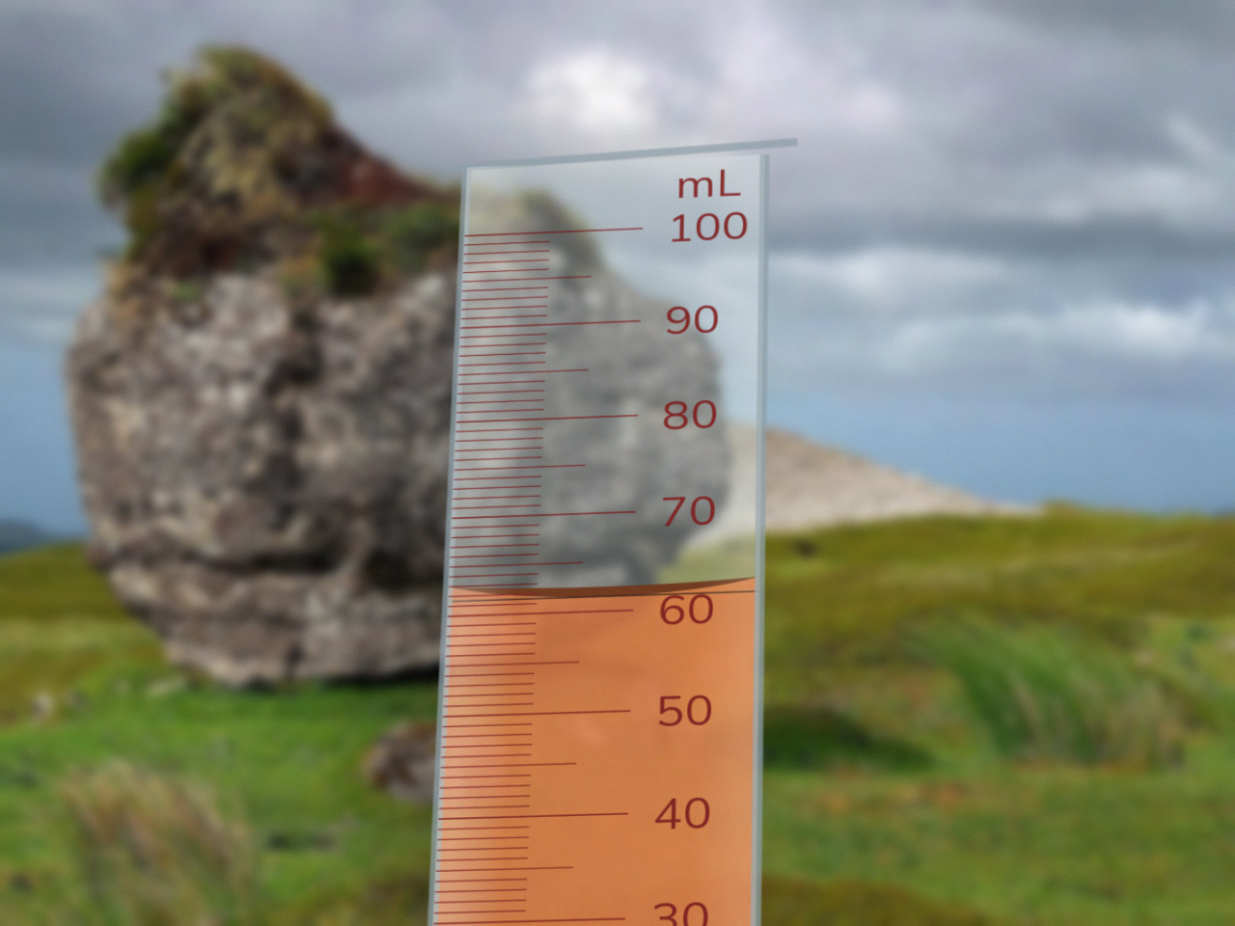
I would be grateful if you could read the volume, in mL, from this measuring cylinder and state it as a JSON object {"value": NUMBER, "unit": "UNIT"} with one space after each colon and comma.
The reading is {"value": 61.5, "unit": "mL"}
